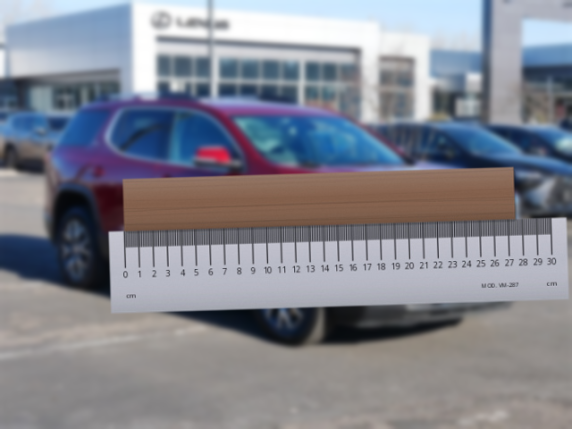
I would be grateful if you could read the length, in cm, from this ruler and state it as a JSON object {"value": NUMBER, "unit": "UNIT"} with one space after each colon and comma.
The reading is {"value": 27.5, "unit": "cm"}
